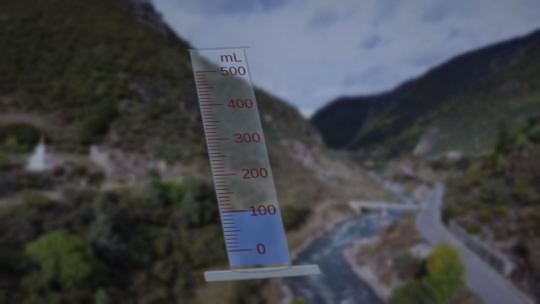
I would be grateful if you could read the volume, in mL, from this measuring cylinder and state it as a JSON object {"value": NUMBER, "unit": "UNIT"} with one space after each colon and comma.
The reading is {"value": 100, "unit": "mL"}
